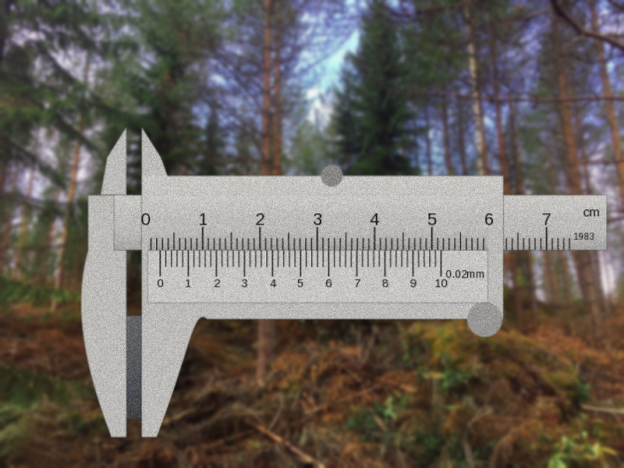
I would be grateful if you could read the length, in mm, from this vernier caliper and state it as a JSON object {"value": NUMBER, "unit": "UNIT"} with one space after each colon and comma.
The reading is {"value": 2.6, "unit": "mm"}
